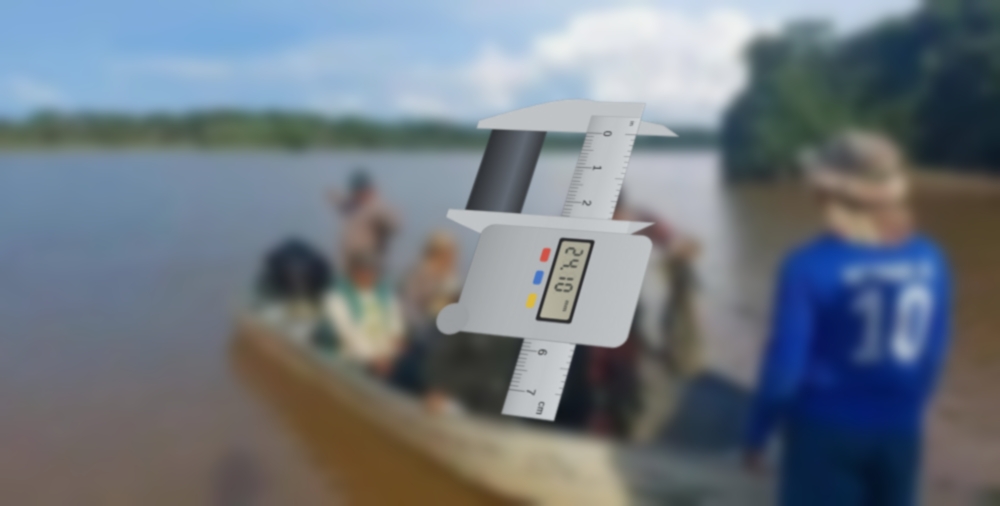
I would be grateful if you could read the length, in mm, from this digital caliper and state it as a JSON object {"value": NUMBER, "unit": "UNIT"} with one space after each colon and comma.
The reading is {"value": 24.10, "unit": "mm"}
